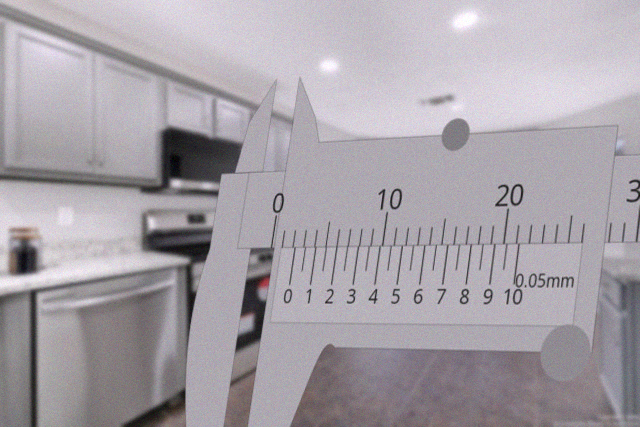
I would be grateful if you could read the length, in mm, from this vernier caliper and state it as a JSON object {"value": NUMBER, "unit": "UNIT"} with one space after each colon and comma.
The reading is {"value": 2.2, "unit": "mm"}
